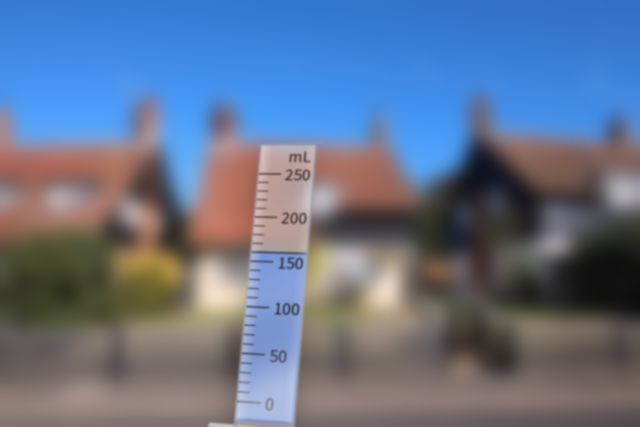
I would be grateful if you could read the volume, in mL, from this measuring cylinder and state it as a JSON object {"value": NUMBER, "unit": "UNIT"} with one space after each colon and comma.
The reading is {"value": 160, "unit": "mL"}
